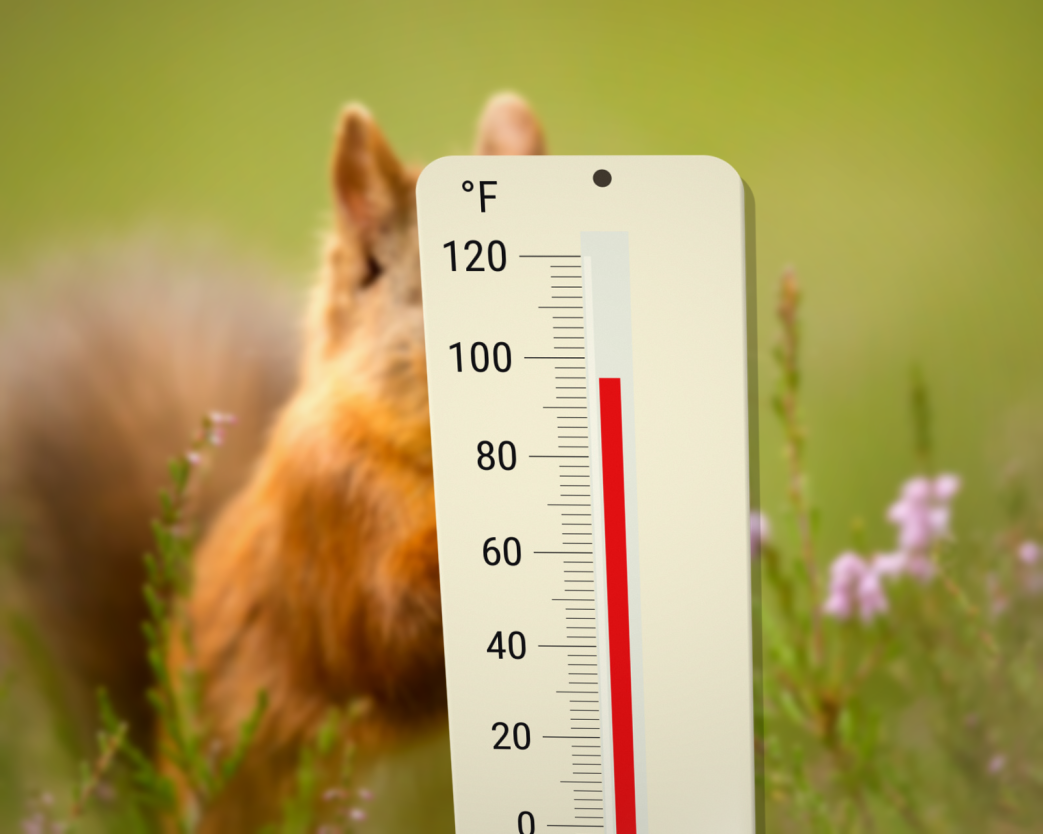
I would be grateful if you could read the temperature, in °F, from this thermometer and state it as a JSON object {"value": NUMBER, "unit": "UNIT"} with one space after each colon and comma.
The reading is {"value": 96, "unit": "°F"}
